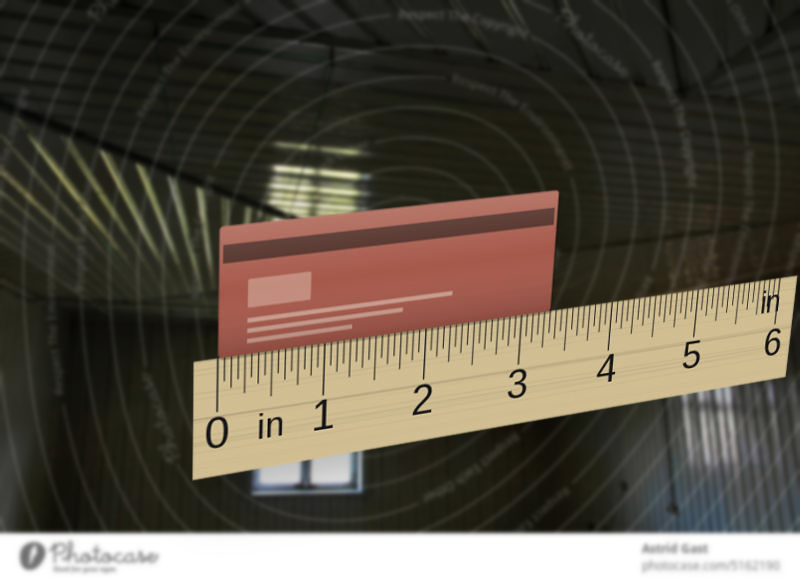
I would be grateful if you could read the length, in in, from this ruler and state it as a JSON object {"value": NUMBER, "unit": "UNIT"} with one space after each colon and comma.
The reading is {"value": 3.3125, "unit": "in"}
